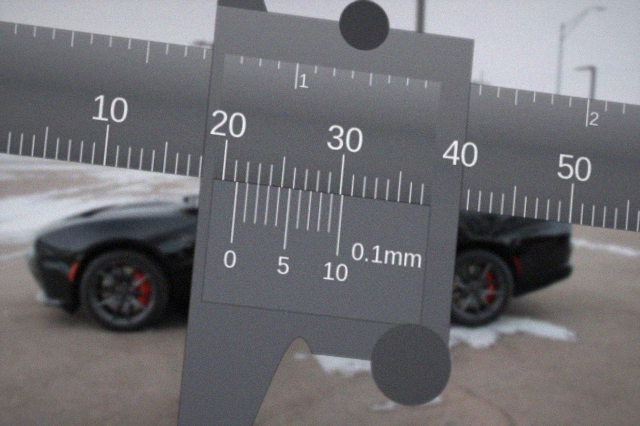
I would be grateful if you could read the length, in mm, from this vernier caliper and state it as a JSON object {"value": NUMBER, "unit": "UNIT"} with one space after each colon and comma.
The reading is {"value": 21.2, "unit": "mm"}
